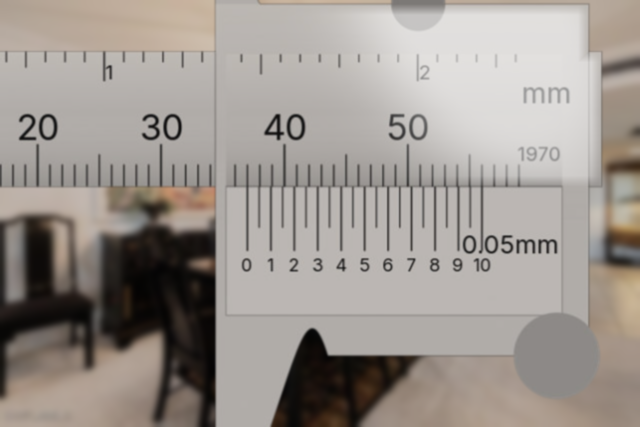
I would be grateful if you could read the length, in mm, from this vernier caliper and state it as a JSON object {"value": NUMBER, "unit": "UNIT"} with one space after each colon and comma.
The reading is {"value": 37.0, "unit": "mm"}
